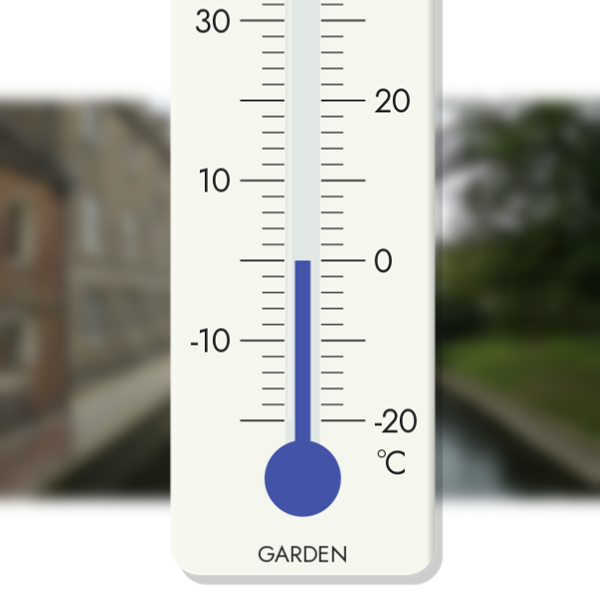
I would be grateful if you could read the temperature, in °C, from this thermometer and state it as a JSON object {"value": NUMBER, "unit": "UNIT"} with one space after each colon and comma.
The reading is {"value": 0, "unit": "°C"}
